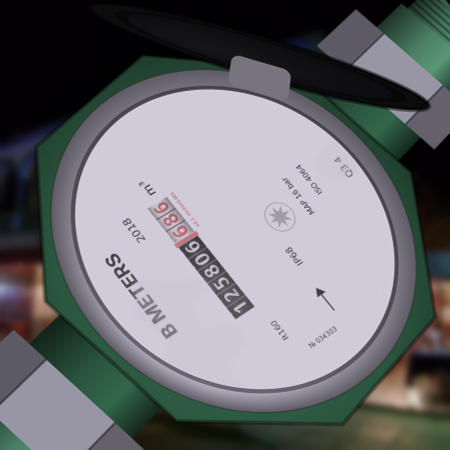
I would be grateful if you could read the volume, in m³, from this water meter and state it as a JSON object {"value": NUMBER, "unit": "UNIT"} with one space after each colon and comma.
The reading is {"value": 125806.686, "unit": "m³"}
